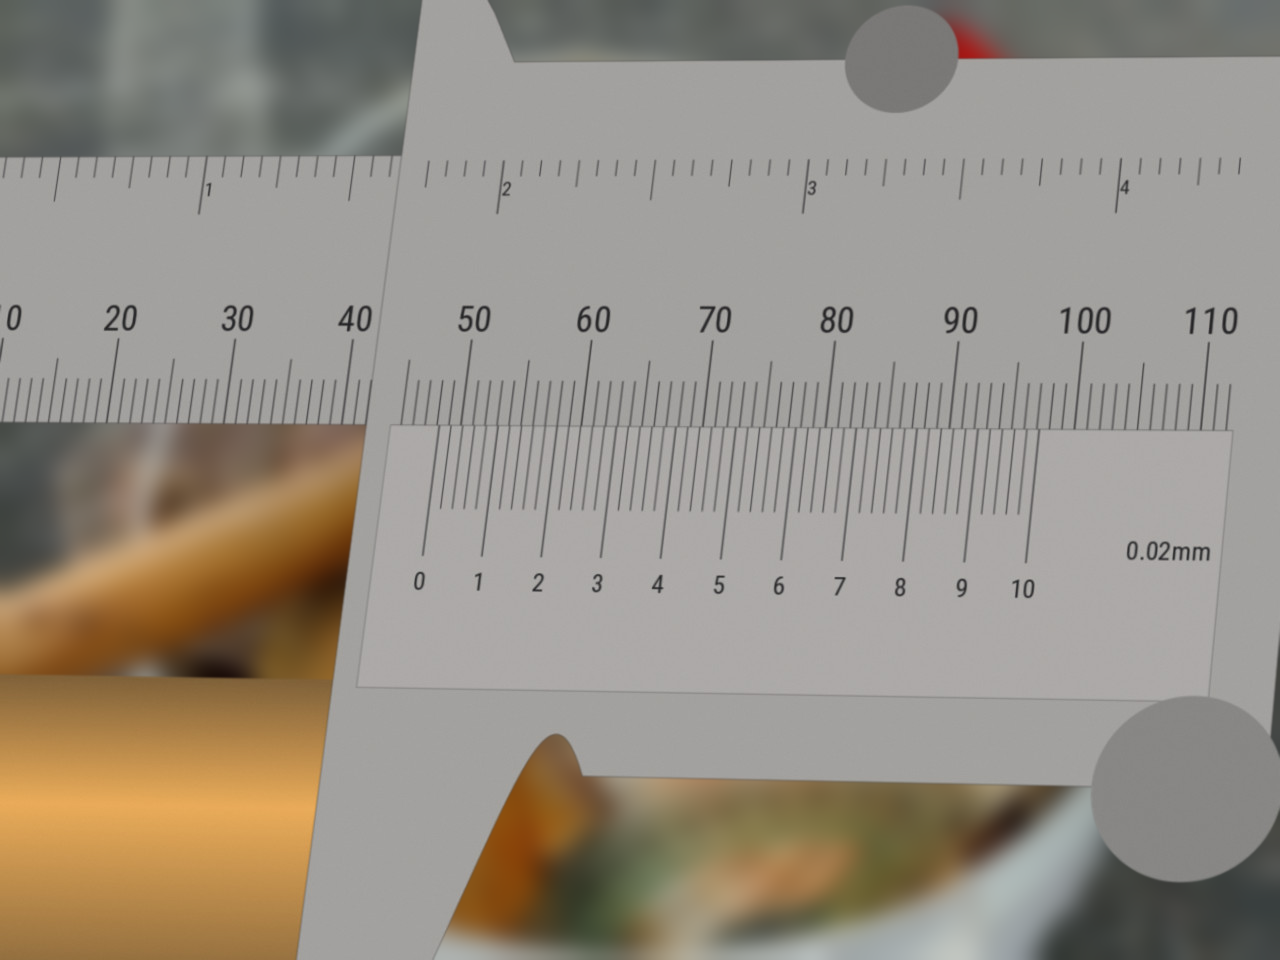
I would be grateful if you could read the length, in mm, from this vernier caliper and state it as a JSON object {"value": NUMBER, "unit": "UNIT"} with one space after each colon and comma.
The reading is {"value": 48.2, "unit": "mm"}
